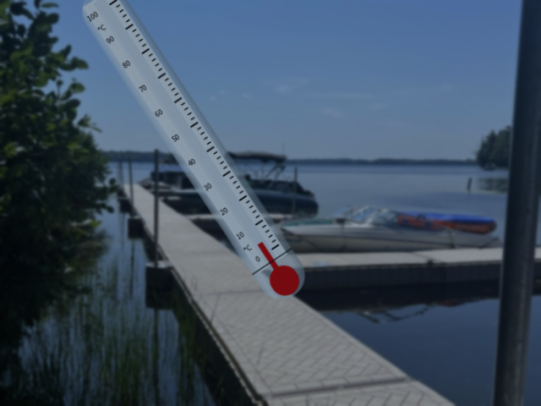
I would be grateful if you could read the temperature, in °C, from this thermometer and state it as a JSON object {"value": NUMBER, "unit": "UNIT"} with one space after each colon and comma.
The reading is {"value": 4, "unit": "°C"}
